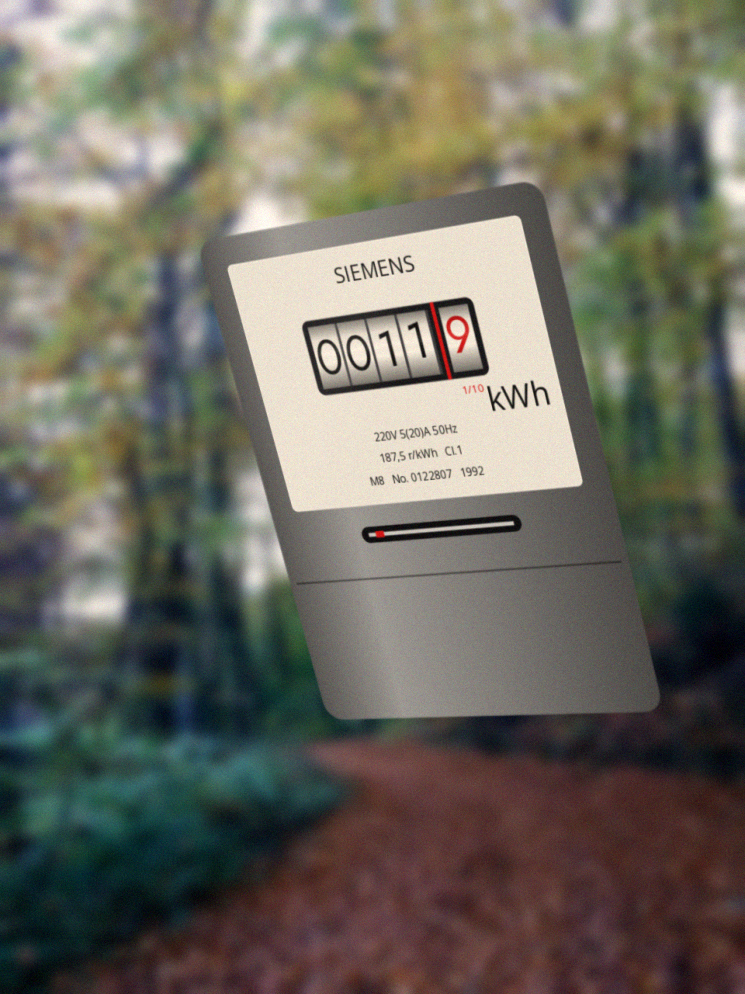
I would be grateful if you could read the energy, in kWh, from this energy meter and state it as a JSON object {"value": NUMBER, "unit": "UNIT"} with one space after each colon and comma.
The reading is {"value": 11.9, "unit": "kWh"}
